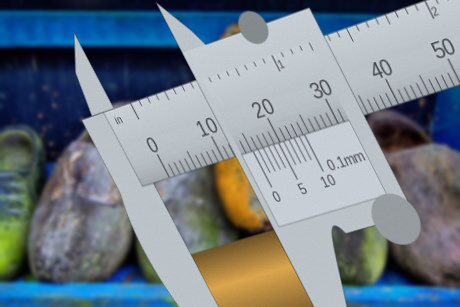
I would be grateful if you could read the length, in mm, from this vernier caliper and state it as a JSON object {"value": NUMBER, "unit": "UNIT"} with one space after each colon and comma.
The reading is {"value": 15.2, "unit": "mm"}
